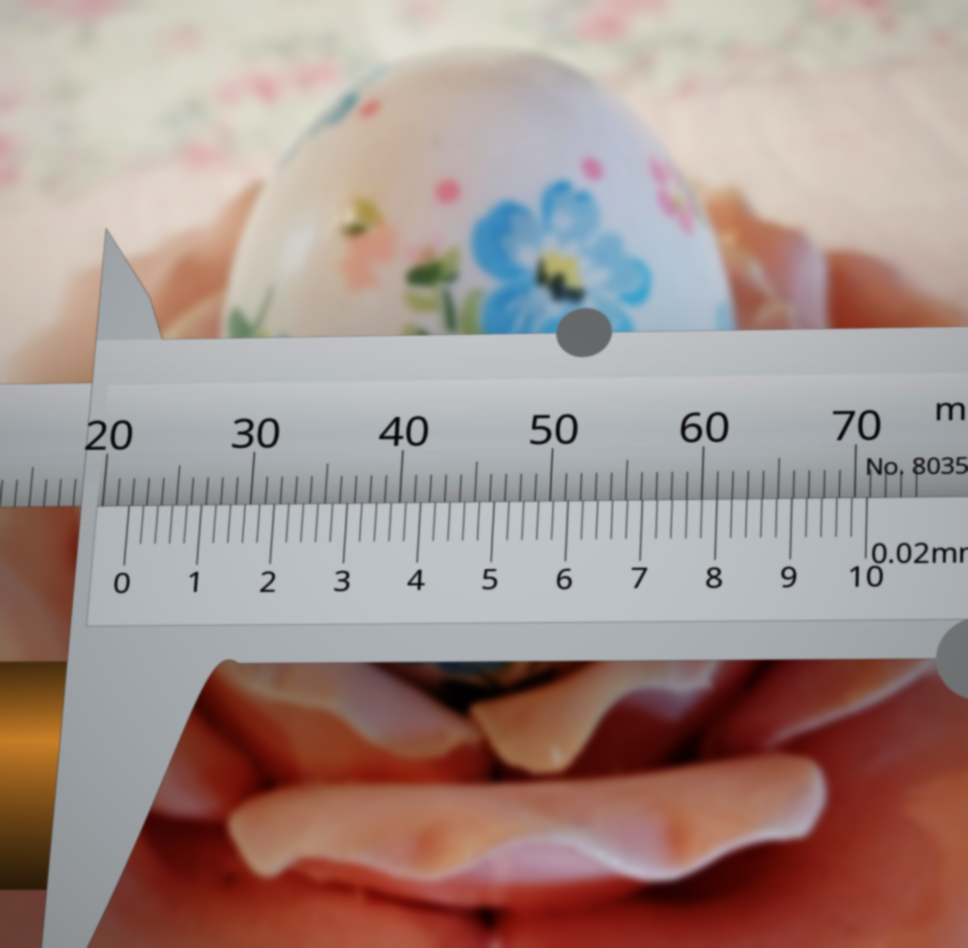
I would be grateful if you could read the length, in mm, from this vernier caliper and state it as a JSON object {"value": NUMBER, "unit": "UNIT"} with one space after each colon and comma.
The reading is {"value": 21.8, "unit": "mm"}
